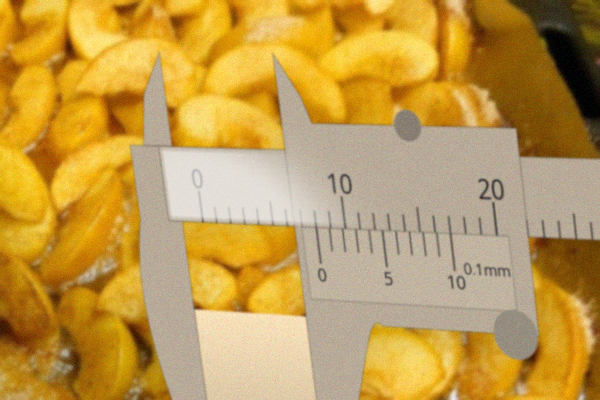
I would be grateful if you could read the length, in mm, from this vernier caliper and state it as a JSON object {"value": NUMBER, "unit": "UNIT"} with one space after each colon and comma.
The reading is {"value": 8.0, "unit": "mm"}
